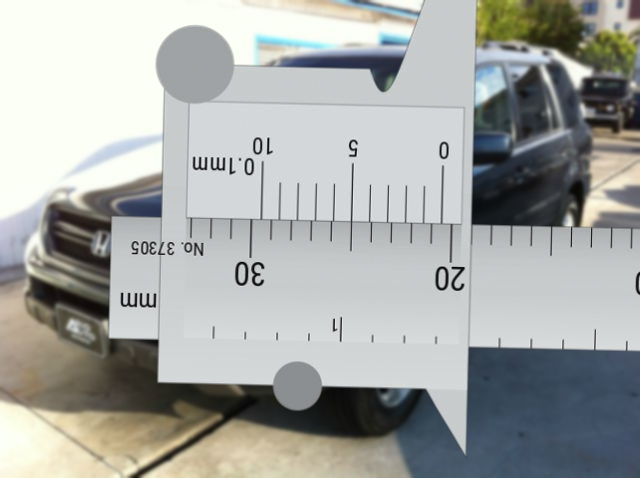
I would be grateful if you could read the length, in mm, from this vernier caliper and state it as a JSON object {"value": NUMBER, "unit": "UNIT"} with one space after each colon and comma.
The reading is {"value": 20.5, "unit": "mm"}
